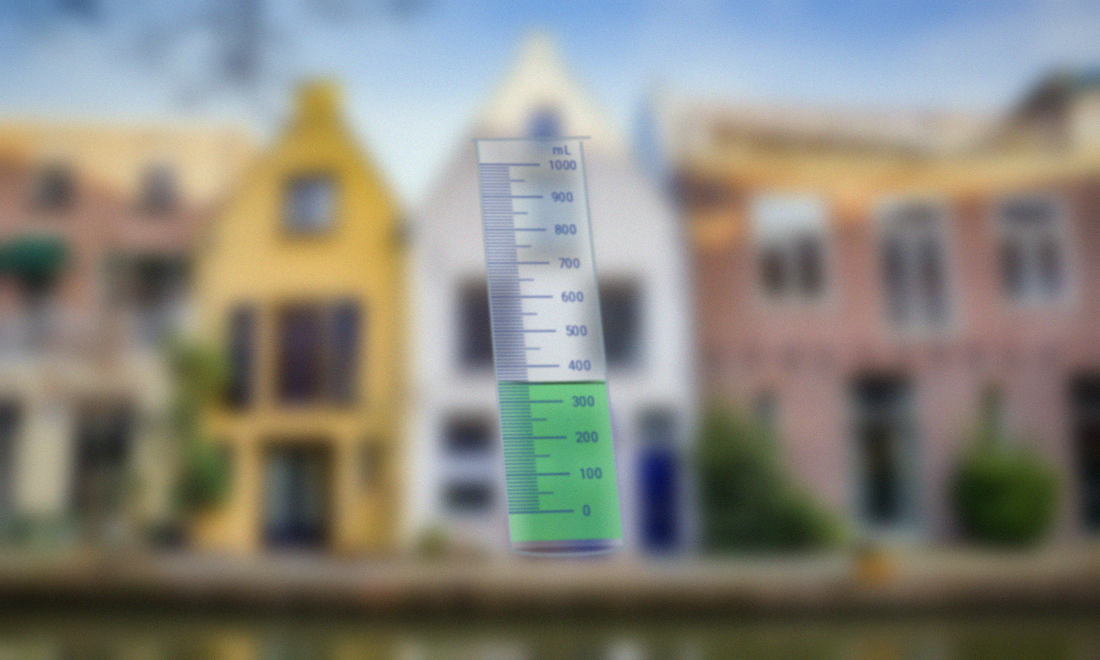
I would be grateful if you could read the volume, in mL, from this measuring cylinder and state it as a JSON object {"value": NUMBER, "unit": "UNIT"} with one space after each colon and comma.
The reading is {"value": 350, "unit": "mL"}
